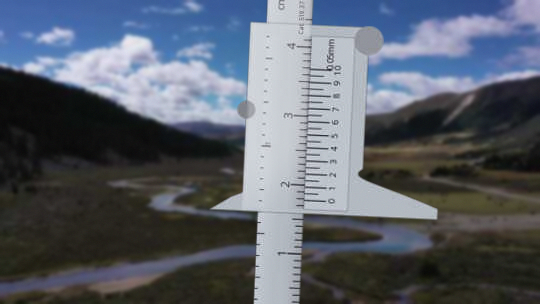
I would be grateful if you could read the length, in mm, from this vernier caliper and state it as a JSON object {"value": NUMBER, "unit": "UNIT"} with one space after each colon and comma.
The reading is {"value": 17.8, "unit": "mm"}
